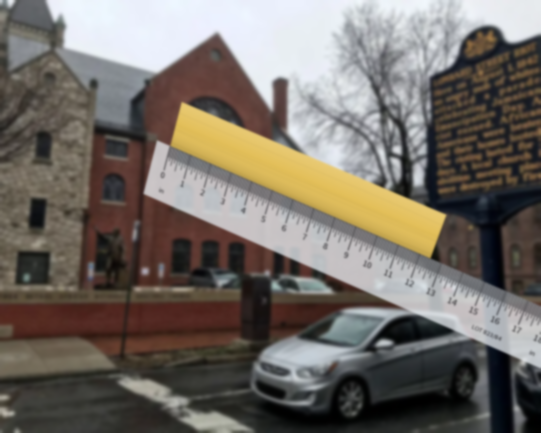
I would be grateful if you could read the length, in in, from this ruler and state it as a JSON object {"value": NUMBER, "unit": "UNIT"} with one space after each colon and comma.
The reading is {"value": 12.5, "unit": "in"}
